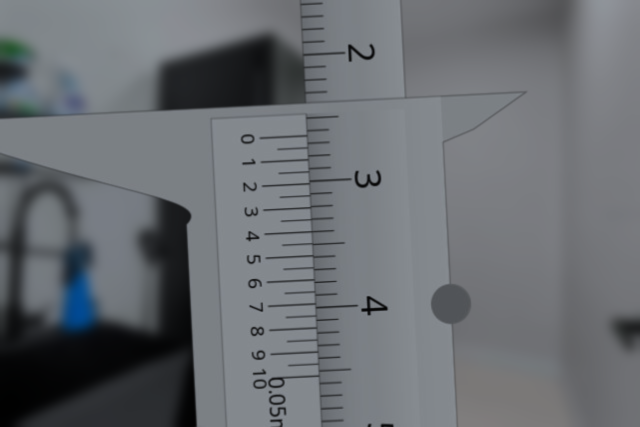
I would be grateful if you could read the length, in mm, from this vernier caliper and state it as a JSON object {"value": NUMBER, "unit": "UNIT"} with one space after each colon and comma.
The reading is {"value": 26.4, "unit": "mm"}
